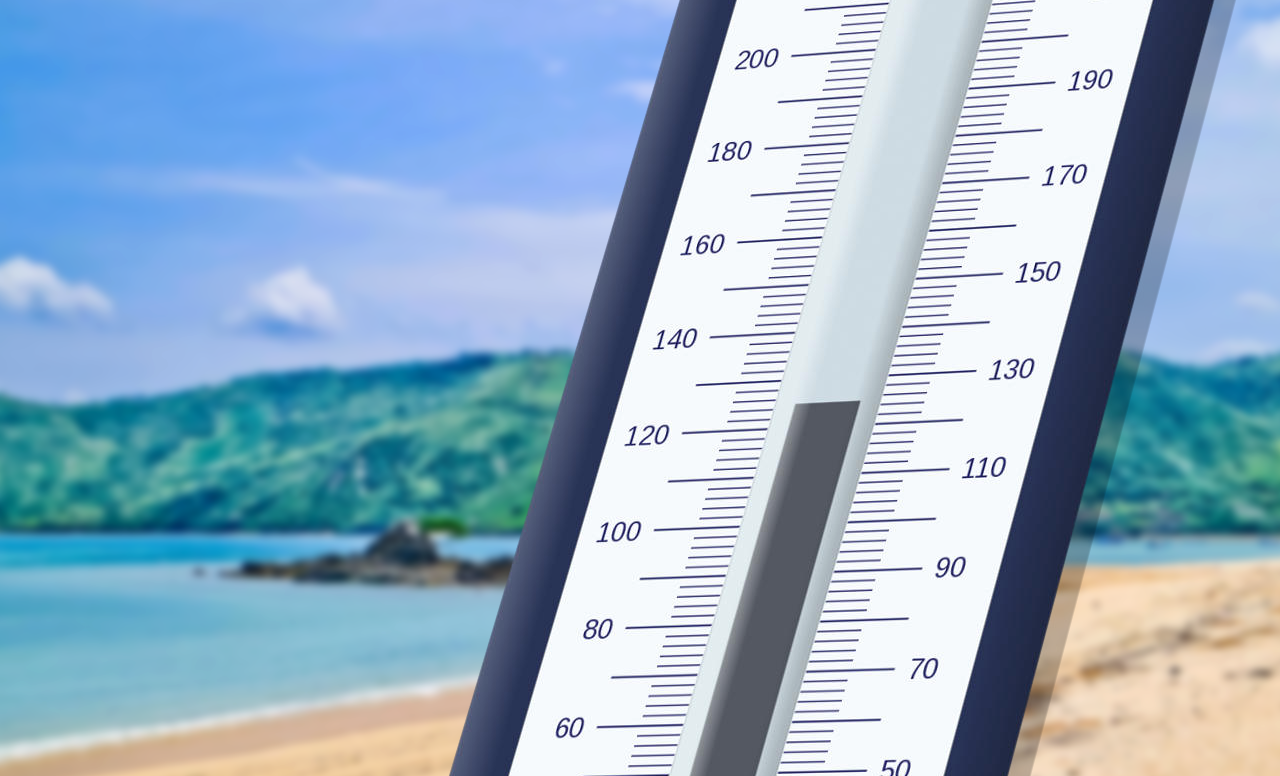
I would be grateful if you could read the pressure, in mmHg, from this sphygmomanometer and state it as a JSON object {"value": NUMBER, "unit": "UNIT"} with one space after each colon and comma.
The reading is {"value": 125, "unit": "mmHg"}
